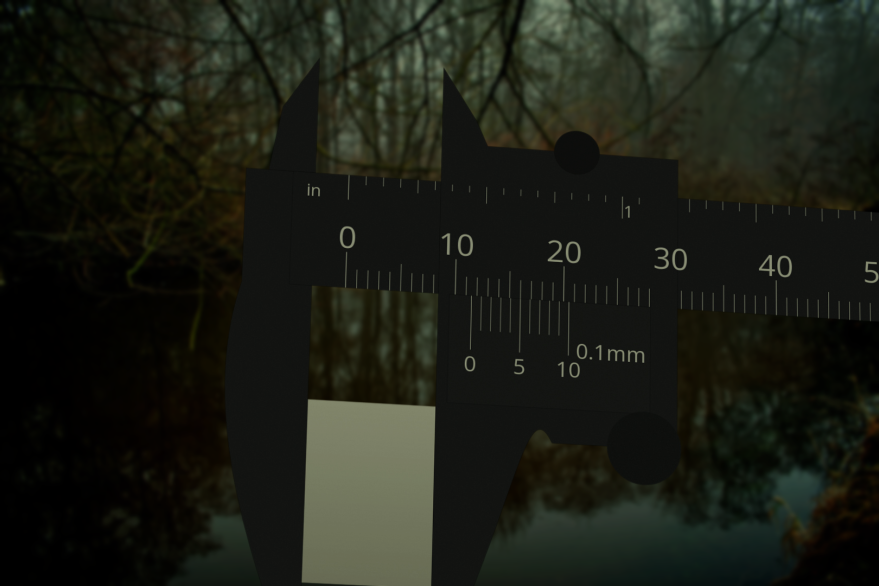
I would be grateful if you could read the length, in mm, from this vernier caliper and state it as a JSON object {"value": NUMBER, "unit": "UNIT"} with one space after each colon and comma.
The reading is {"value": 11.5, "unit": "mm"}
